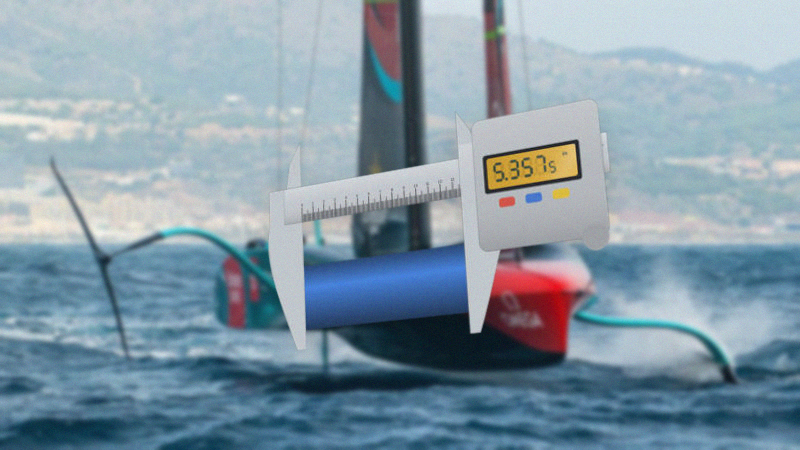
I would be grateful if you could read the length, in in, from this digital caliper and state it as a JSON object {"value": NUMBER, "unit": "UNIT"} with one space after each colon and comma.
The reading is {"value": 5.3575, "unit": "in"}
